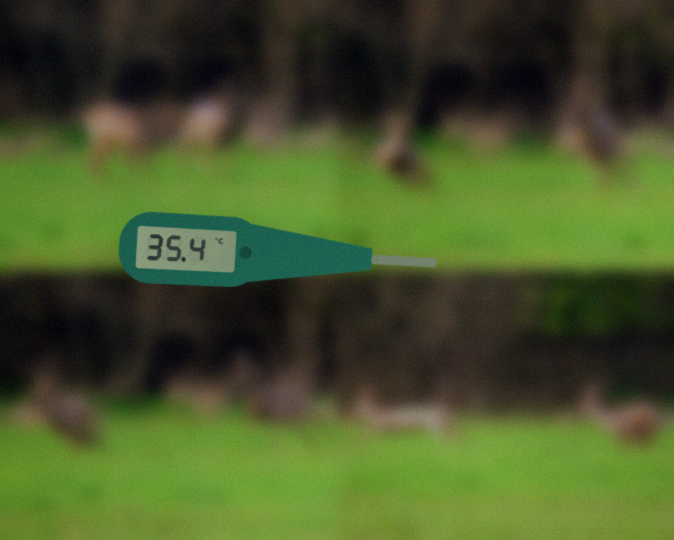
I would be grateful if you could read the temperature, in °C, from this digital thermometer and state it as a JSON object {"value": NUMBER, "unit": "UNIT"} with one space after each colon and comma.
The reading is {"value": 35.4, "unit": "°C"}
